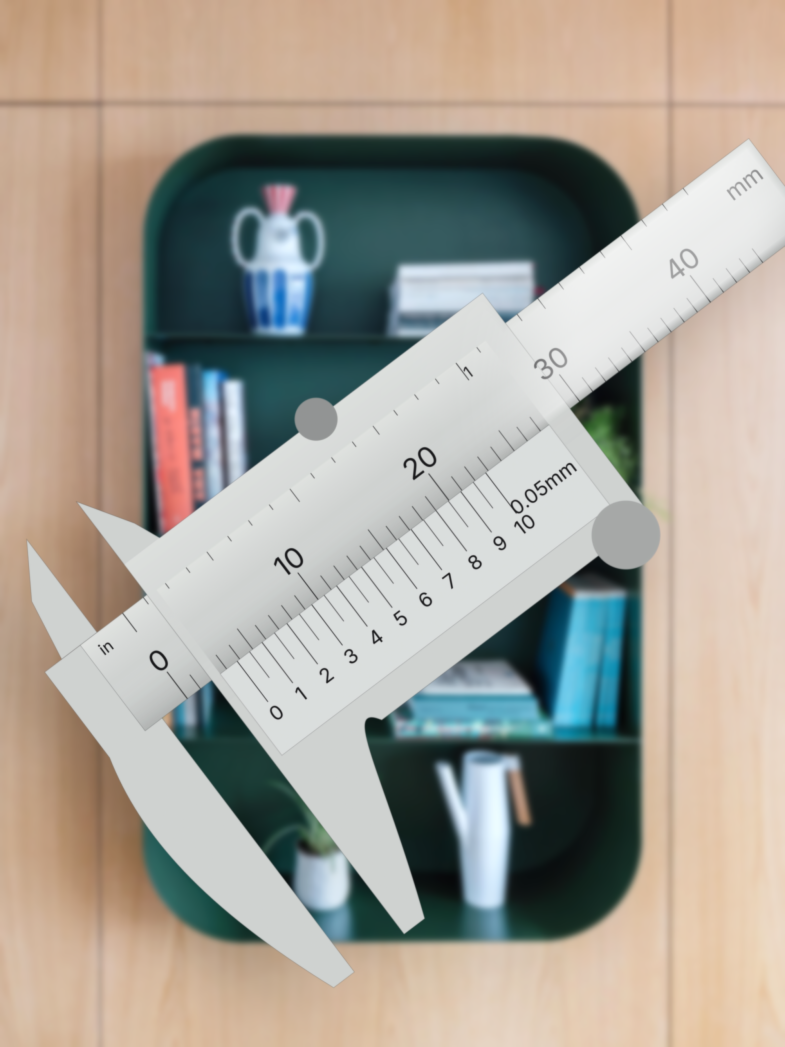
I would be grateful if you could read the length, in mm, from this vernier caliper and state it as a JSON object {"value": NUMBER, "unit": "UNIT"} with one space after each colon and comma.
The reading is {"value": 3.8, "unit": "mm"}
